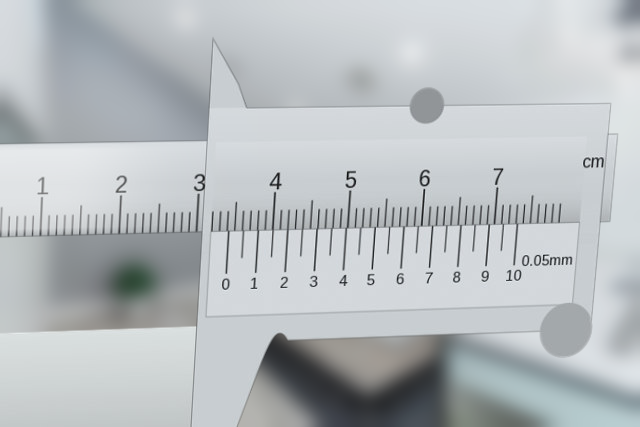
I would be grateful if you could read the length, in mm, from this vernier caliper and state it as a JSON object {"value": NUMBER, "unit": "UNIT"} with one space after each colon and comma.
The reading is {"value": 34.2, "unit": "mm"}
